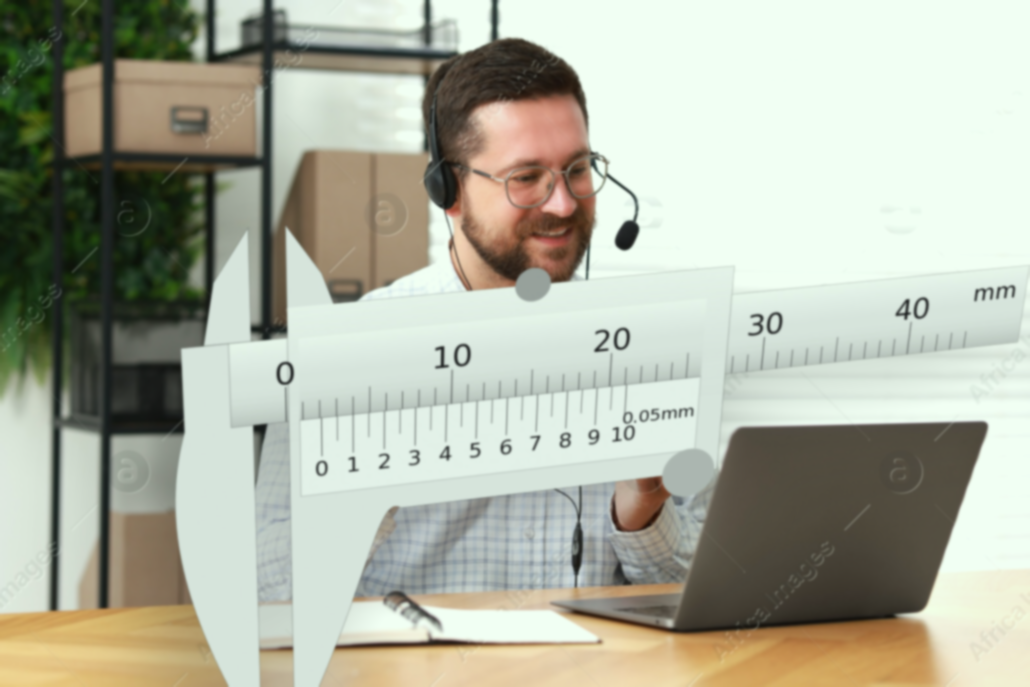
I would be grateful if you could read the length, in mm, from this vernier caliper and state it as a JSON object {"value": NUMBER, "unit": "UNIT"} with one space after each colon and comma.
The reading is {"value": 2.1, "unit": "mm"}
